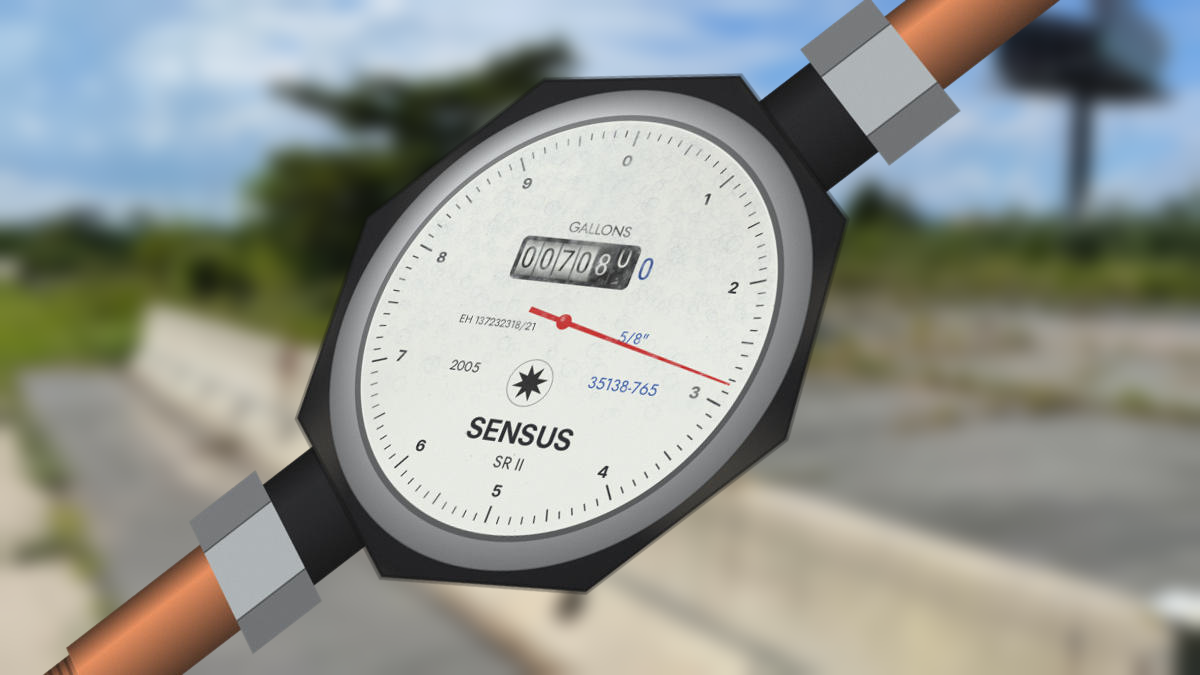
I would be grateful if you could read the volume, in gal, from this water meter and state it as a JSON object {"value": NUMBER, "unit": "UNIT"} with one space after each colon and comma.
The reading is {"value": 70802.8, "unit": "gal"}
